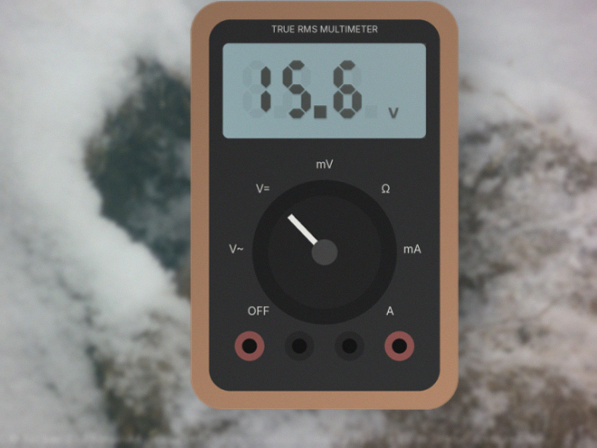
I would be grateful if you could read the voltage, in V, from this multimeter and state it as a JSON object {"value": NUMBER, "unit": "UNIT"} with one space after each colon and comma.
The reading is {"value": 15.6, "unit": "V"}
